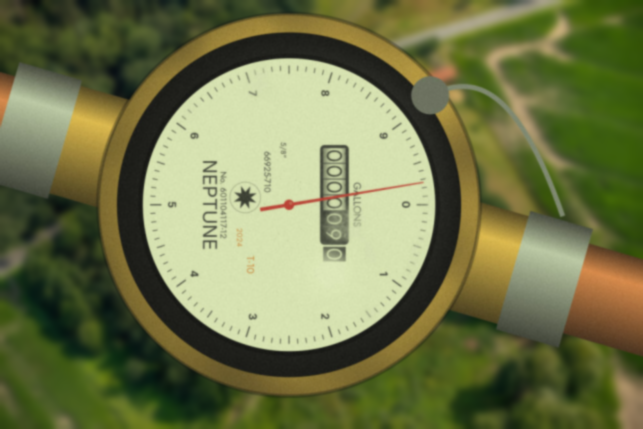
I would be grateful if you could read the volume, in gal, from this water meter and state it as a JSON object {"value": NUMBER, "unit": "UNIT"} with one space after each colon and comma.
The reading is {"value": 89.7, "unit": "gal"}
